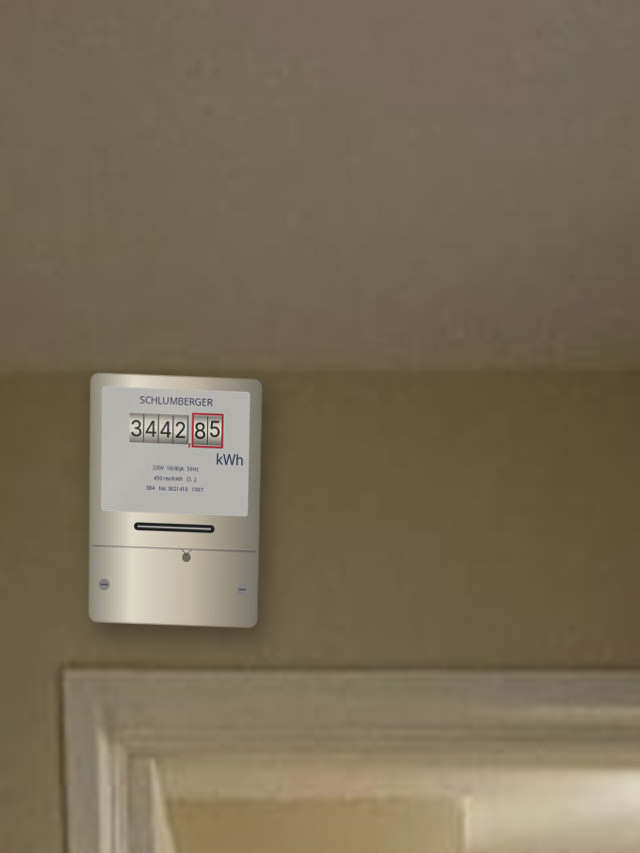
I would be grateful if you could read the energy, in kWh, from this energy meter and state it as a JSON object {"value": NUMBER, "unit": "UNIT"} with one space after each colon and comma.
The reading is {"value": 3442.85, "unit": "kWh"}
